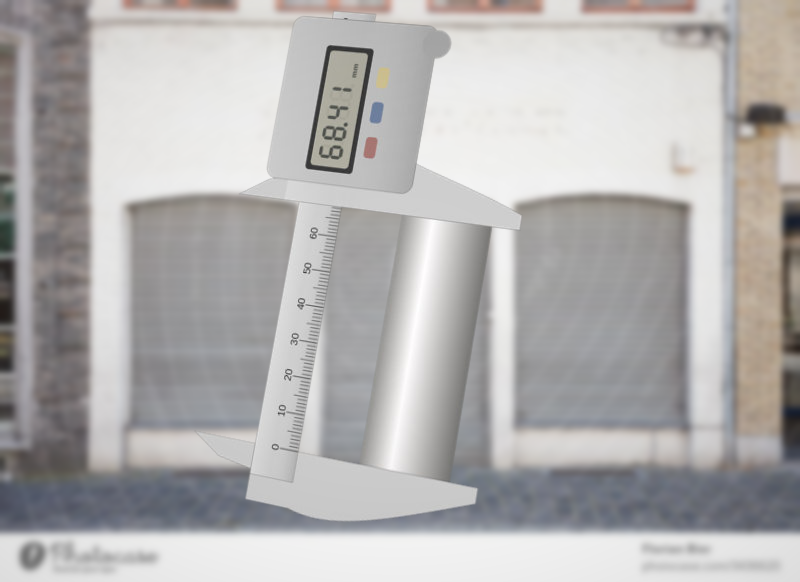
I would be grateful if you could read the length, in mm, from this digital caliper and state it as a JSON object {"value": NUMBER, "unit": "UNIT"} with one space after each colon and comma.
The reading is {"value": 68.41, "unit": "mm"}
